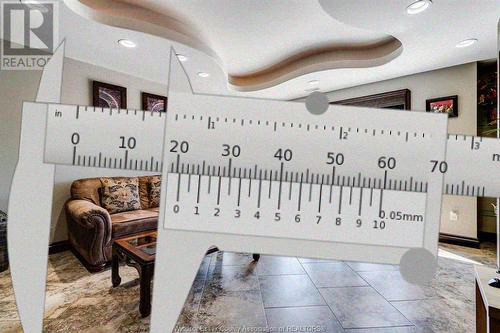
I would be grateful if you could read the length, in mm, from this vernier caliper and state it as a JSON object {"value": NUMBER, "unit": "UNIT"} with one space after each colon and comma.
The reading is {"value": 20.5, "unit": "mm"}
